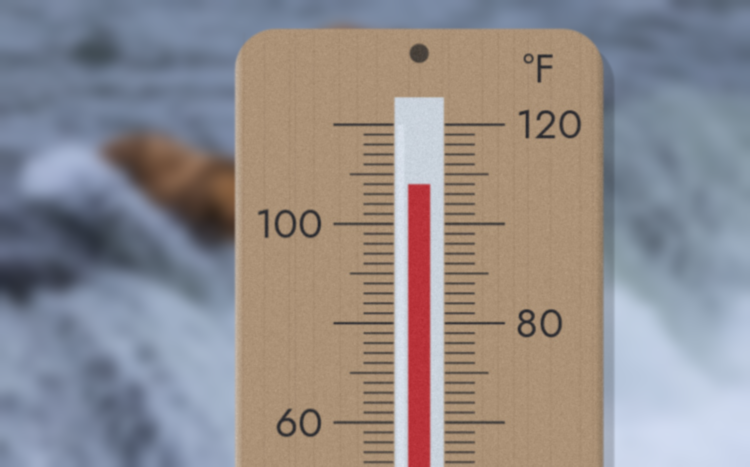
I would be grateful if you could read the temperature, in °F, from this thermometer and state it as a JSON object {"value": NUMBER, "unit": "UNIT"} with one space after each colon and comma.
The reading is {"value": 108, "unit": "°F"}
